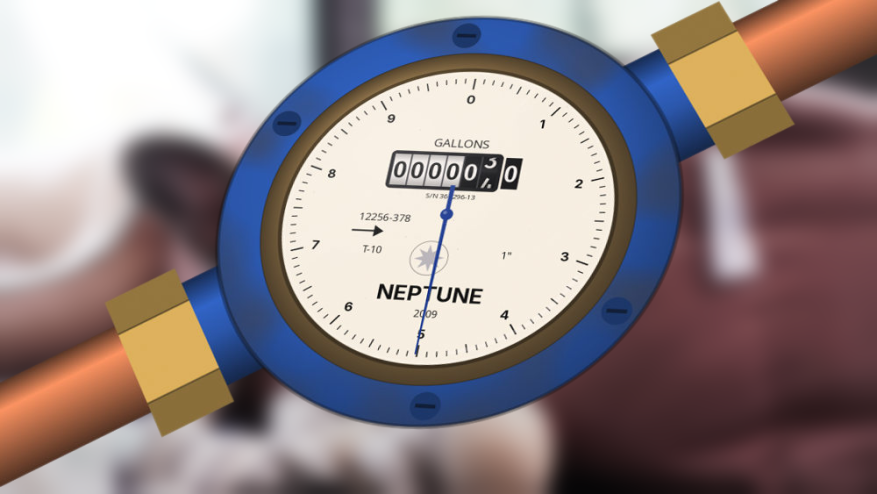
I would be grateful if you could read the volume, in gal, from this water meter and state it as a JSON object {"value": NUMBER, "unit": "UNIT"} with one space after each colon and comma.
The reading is {"value": 35.0, "unit": "gal"}
